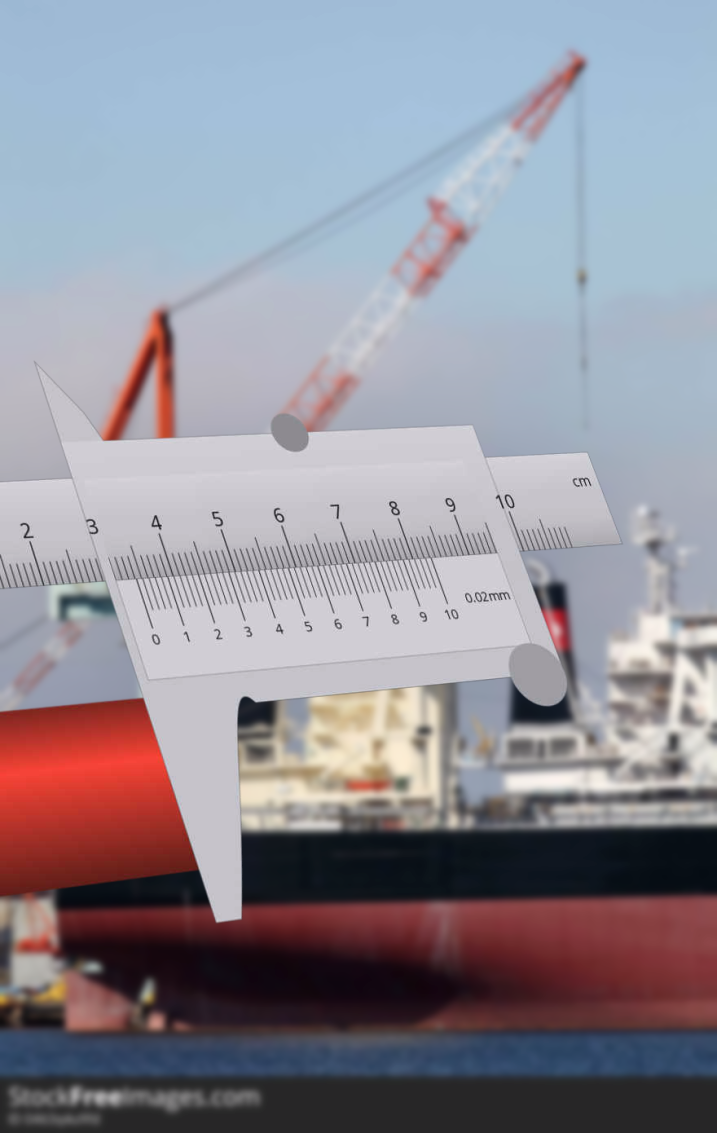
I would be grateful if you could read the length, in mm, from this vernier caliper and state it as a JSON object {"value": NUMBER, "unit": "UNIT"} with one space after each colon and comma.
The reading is {"value": 34.2, "unit": "mm"}
